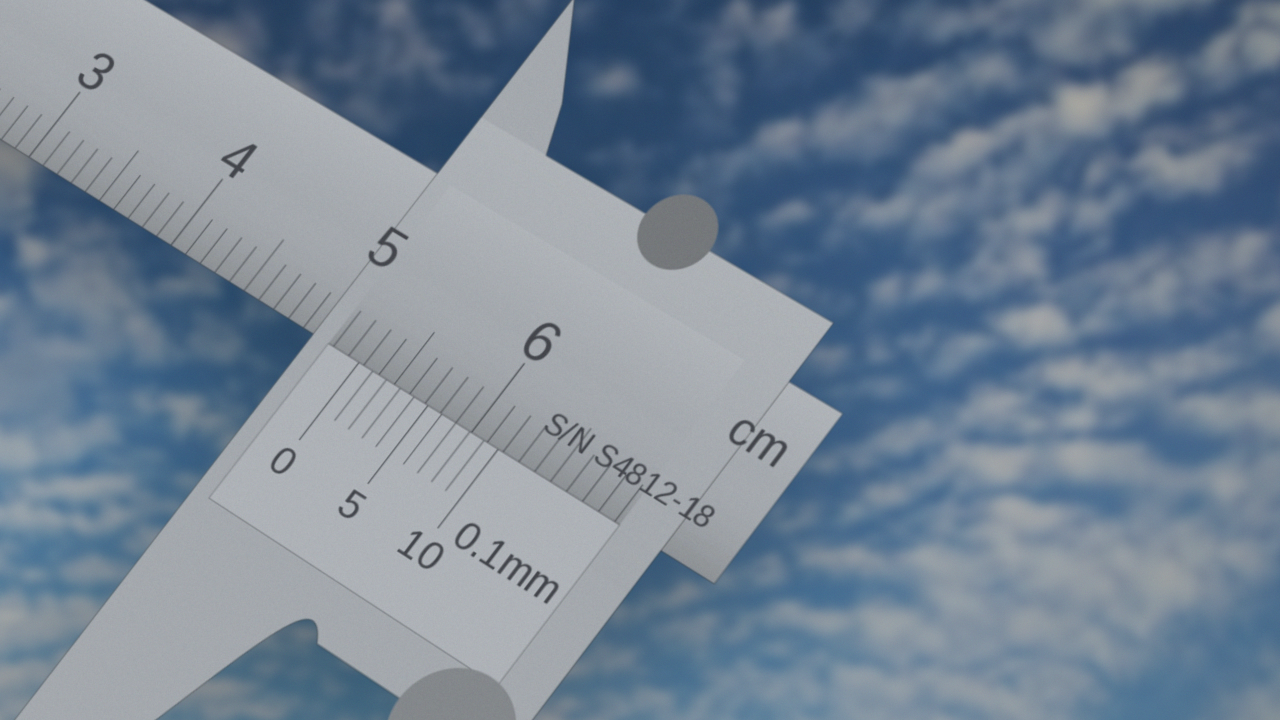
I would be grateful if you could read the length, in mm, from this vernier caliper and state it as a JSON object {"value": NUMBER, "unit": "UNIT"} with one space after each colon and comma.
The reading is {"value": 52.7, "unit": "mm"}
